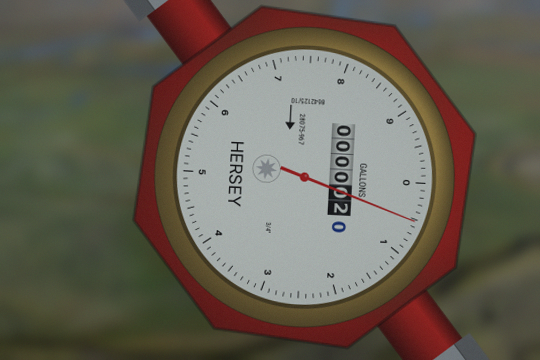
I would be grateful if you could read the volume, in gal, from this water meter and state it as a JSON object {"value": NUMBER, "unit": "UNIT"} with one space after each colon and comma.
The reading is {"value": 20.5, "unit": "gal"}
